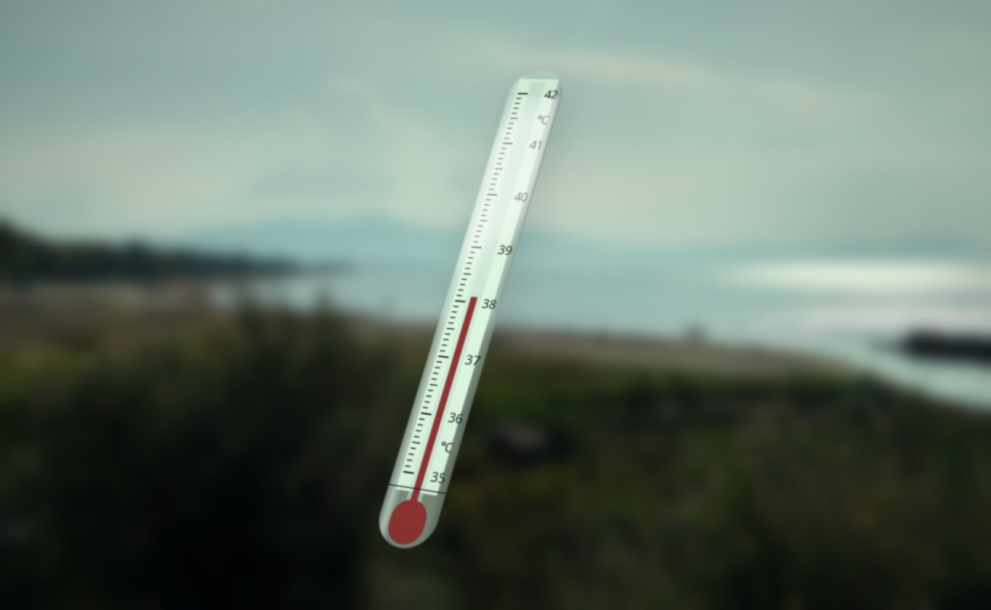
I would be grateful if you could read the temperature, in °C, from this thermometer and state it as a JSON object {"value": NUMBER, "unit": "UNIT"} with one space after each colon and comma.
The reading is {"value": 38.1, "unit": "°C"}
